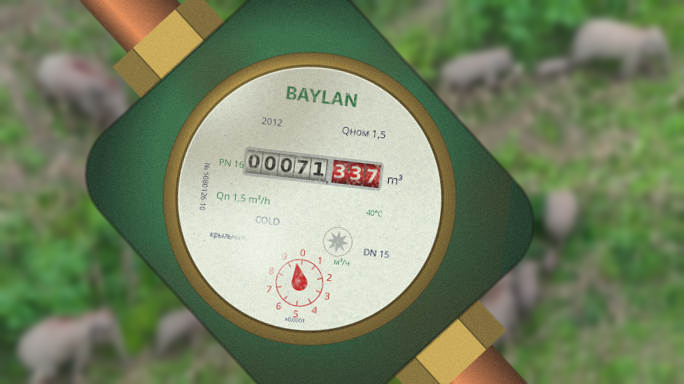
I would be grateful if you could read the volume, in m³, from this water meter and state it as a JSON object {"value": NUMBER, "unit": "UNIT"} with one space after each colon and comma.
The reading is {"value": 71.3369, "unit": "m³"}
